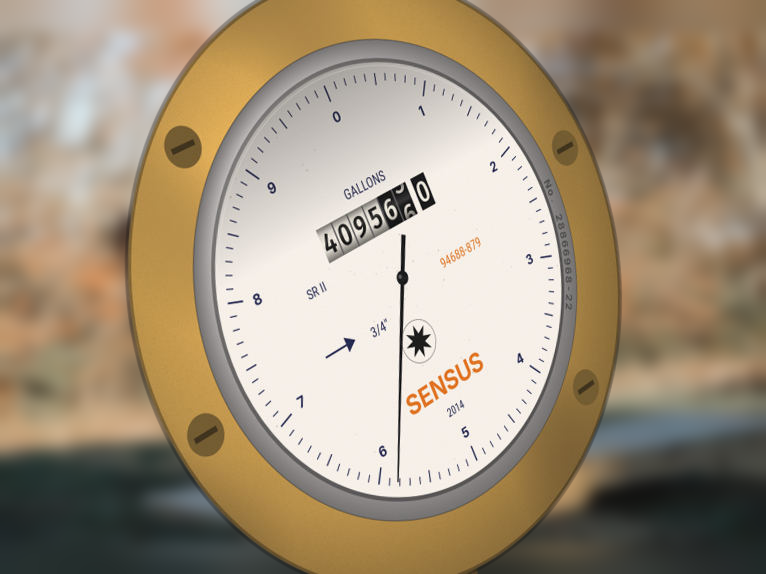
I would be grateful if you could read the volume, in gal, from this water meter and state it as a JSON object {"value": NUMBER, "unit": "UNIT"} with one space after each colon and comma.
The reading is {"value": 4095655.8, "unit": "gal"}
